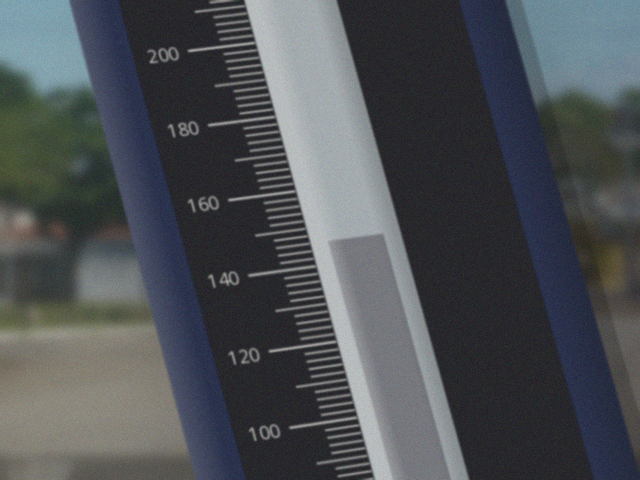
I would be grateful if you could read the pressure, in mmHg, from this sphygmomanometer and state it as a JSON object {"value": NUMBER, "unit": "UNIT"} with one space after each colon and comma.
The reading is {"value": 146, "unit": "mmHg"}
